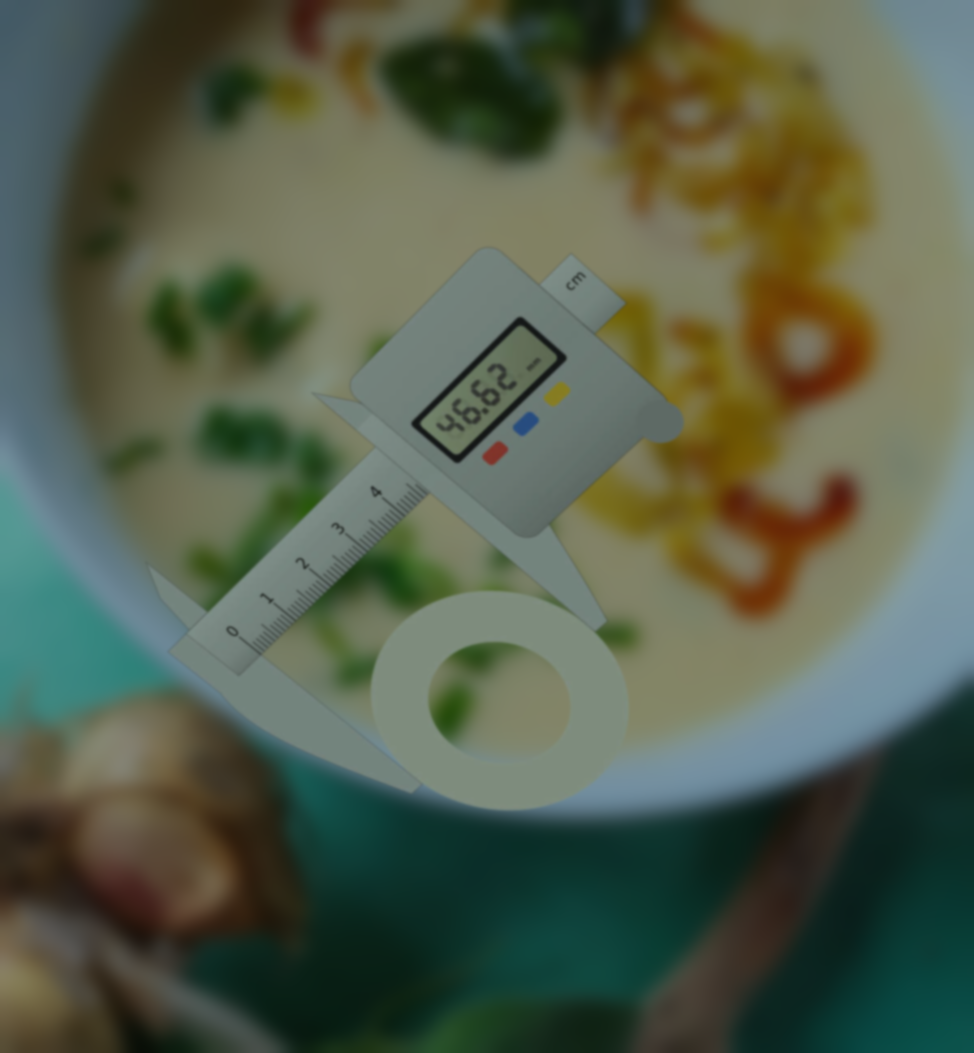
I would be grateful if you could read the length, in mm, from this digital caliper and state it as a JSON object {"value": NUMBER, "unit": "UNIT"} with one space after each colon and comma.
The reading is {"value": 46.62, "unit": "mm"}
